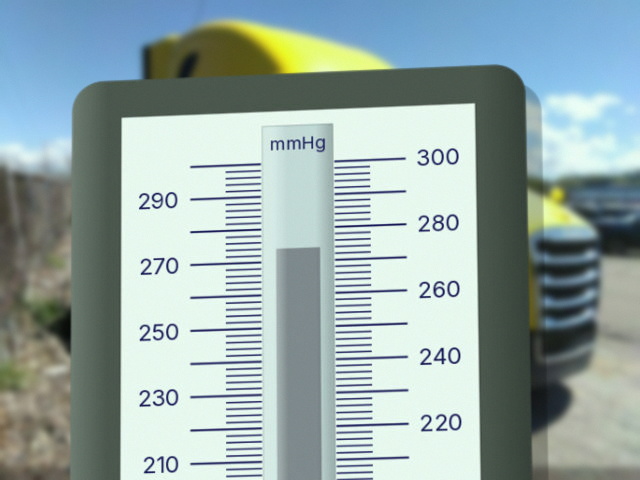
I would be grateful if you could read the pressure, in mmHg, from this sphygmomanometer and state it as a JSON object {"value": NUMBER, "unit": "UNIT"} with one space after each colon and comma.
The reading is {"value": 274, "unit": "mmHg"}
